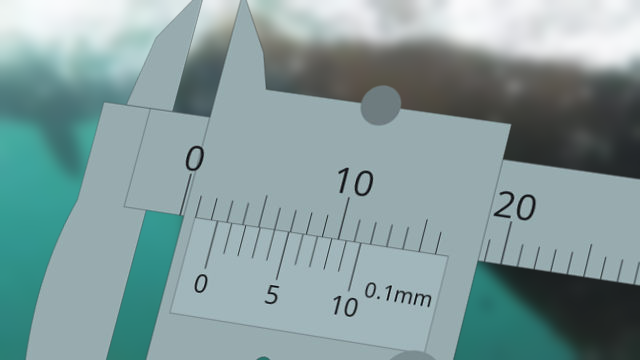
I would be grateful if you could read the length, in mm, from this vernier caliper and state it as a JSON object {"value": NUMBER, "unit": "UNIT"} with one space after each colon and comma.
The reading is {"value": 2.4, "unit": "mm"}
